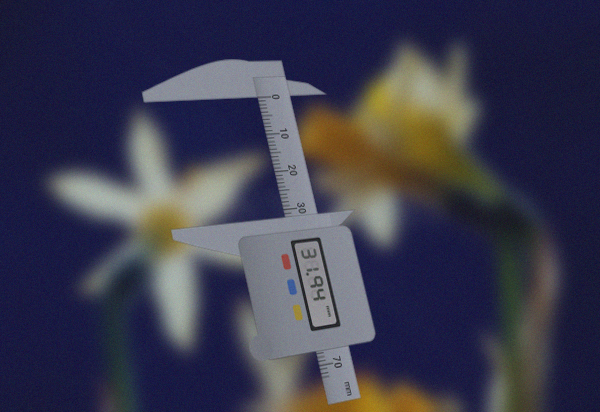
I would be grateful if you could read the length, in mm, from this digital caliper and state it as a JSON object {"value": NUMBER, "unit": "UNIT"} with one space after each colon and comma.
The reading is {"value": 31.94, "unit": "mm"}
